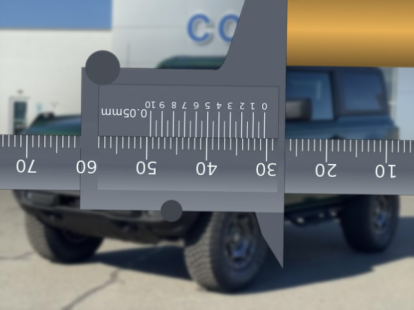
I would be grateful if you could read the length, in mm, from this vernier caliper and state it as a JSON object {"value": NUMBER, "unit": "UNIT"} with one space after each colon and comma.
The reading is {"value": 30.4, "unit": "mm"}
